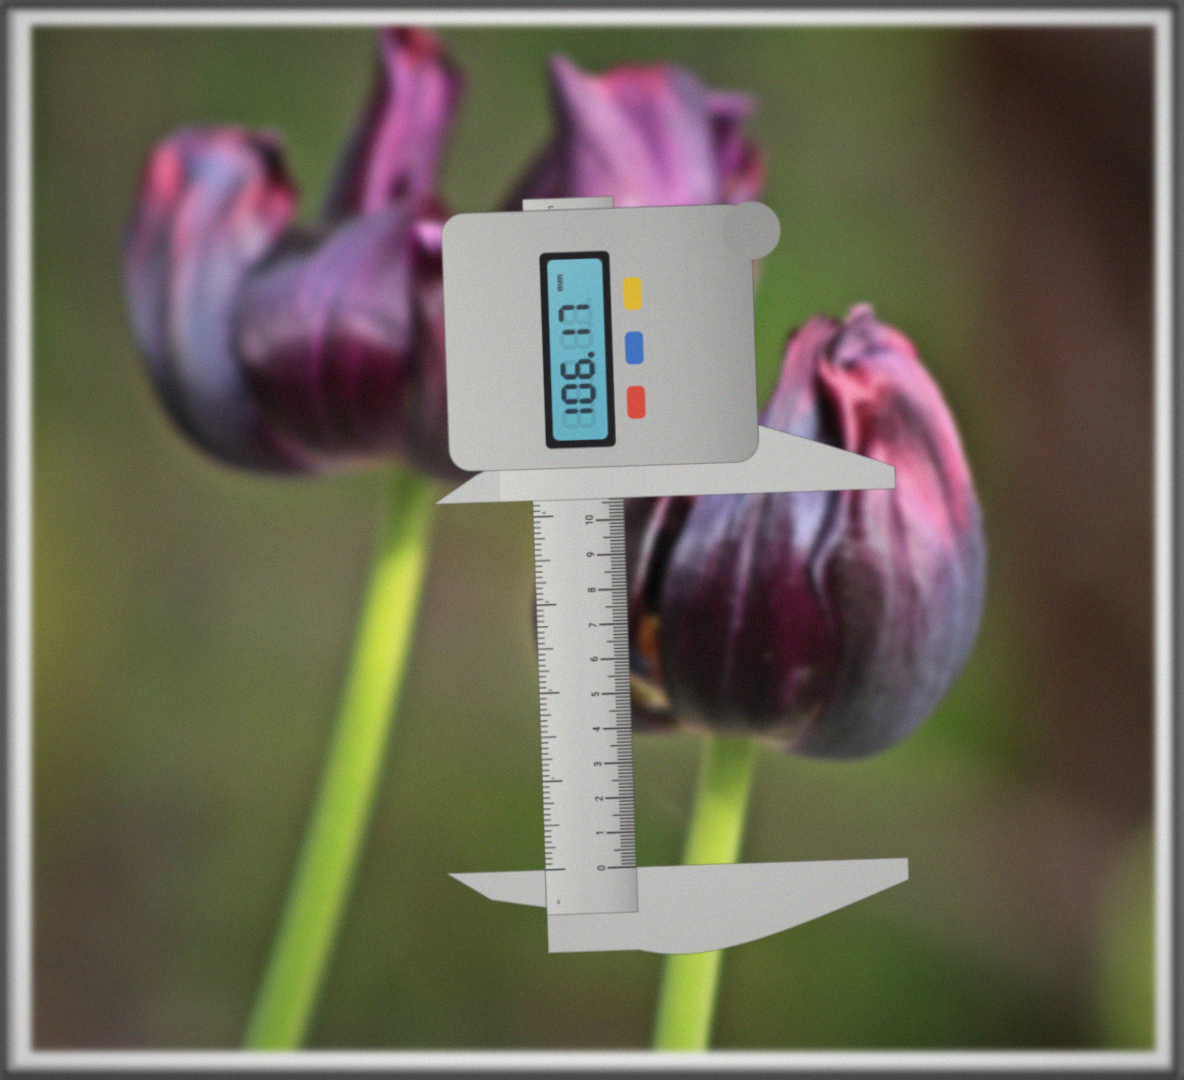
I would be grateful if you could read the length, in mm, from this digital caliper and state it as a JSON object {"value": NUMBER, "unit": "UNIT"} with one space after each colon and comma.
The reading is {"value": 106.17, "unit": "mm"}
